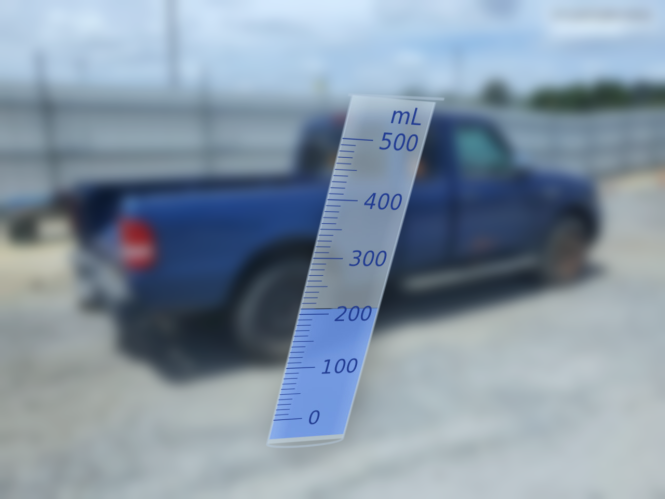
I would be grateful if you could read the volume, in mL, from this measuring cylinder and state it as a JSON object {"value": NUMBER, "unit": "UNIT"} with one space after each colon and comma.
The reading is {"value": 210, "unit": "mL"}
